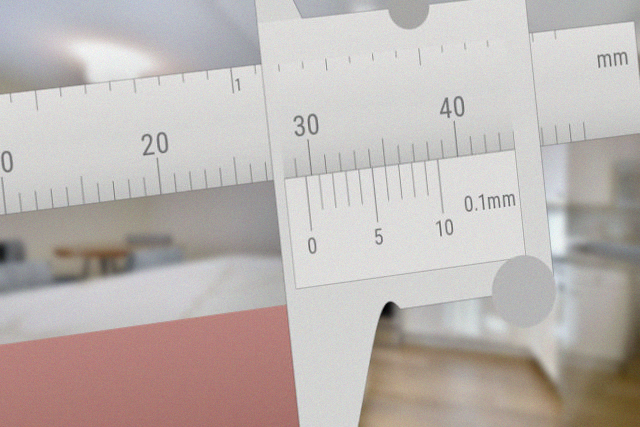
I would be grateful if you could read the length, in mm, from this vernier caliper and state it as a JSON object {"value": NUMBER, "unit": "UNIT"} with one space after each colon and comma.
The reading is {"value": 29.6, "unit": "mm"}
